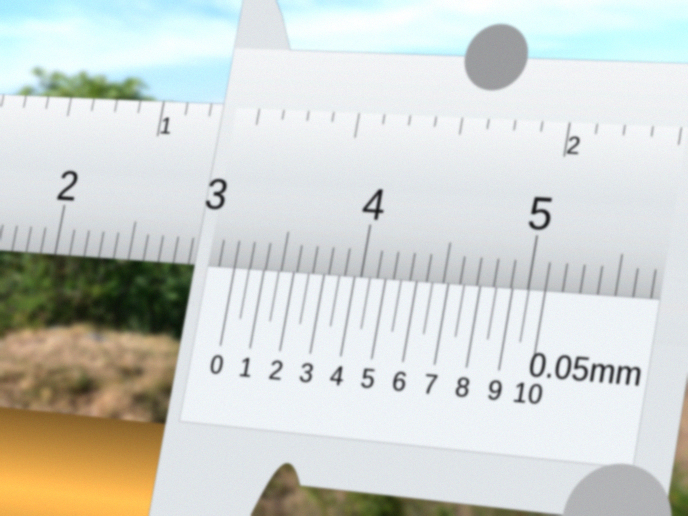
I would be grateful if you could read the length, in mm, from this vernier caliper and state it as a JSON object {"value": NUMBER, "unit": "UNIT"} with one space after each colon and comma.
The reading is {"value": 32.0, "unit": "mm"}
